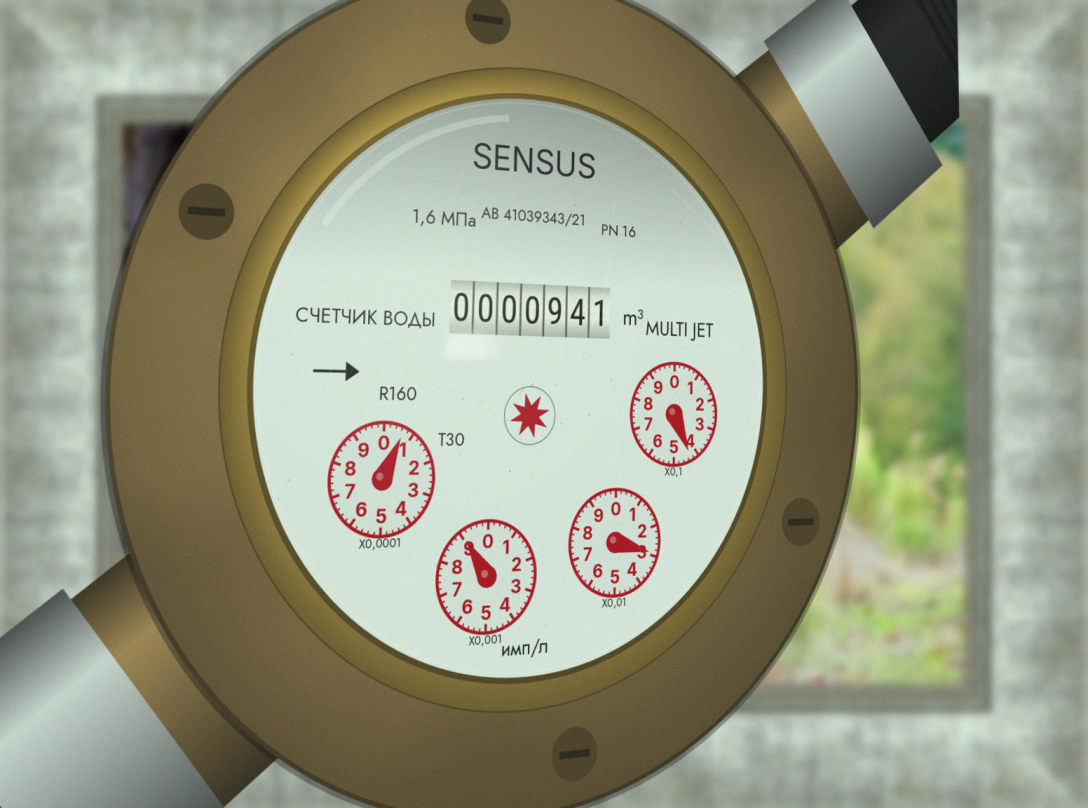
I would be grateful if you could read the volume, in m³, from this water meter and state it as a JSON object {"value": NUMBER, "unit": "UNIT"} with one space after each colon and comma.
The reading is {"value": 941.4290, "unit": "m³"}
